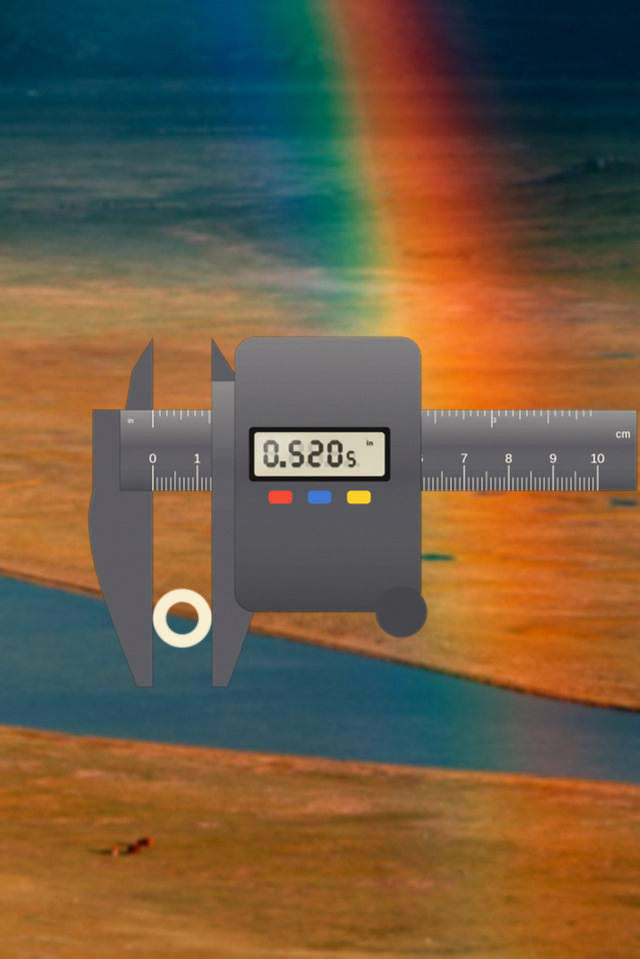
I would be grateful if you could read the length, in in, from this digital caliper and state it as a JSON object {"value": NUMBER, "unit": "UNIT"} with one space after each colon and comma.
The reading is {"value": 0.5205, "unit": "in"}
